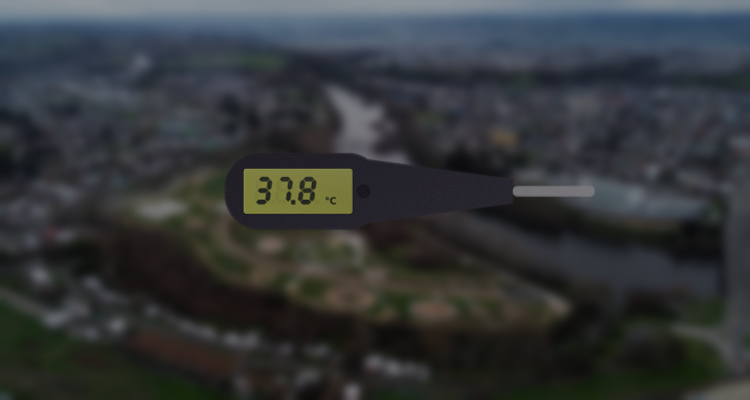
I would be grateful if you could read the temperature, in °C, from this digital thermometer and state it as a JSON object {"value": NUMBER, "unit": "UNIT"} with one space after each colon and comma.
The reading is {"value": 37.8, "unit": "°C"}
